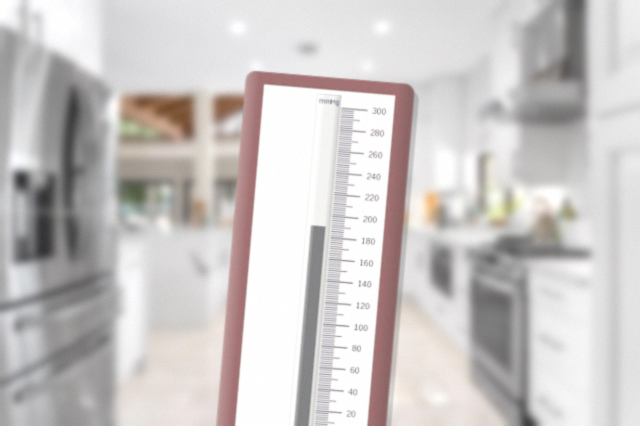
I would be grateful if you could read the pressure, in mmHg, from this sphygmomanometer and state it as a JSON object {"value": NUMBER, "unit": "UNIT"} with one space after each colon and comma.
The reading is {"value": 190, "unit": "mmHg"}
